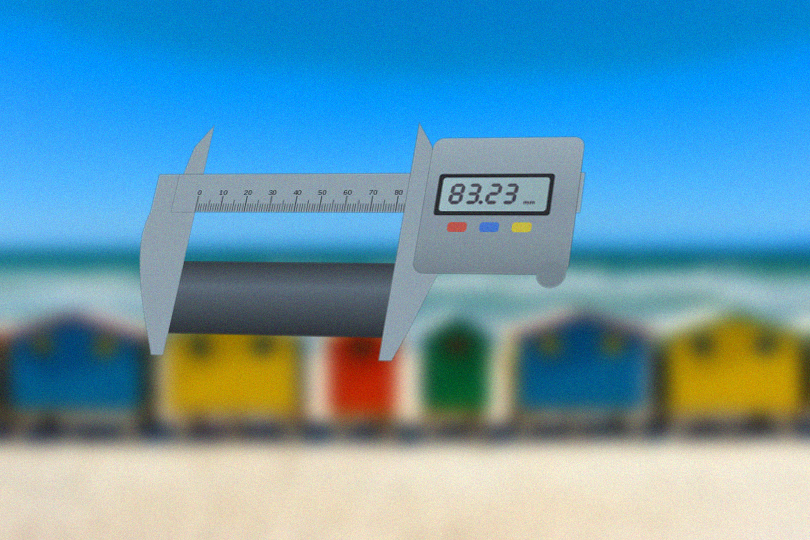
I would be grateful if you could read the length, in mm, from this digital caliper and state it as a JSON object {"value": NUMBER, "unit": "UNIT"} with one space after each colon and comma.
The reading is {"value": 83.23, "unit": "mm"}
